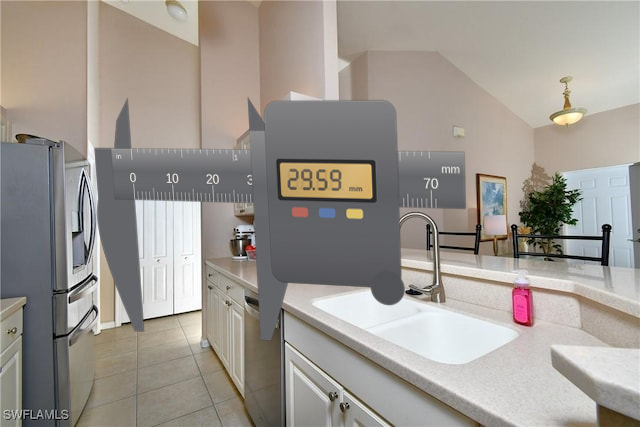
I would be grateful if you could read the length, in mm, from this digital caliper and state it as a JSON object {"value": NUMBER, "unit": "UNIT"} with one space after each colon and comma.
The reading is {"value": 29.59, "unit": "mm"}
